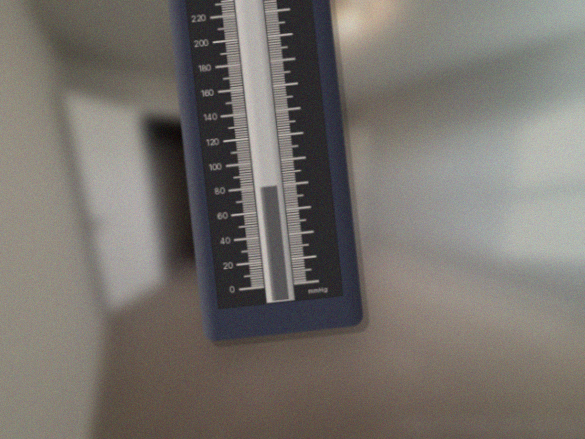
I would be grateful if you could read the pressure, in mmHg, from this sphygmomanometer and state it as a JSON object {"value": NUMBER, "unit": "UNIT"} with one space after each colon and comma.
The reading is {"value": 80, "unit": "mmHg"}
